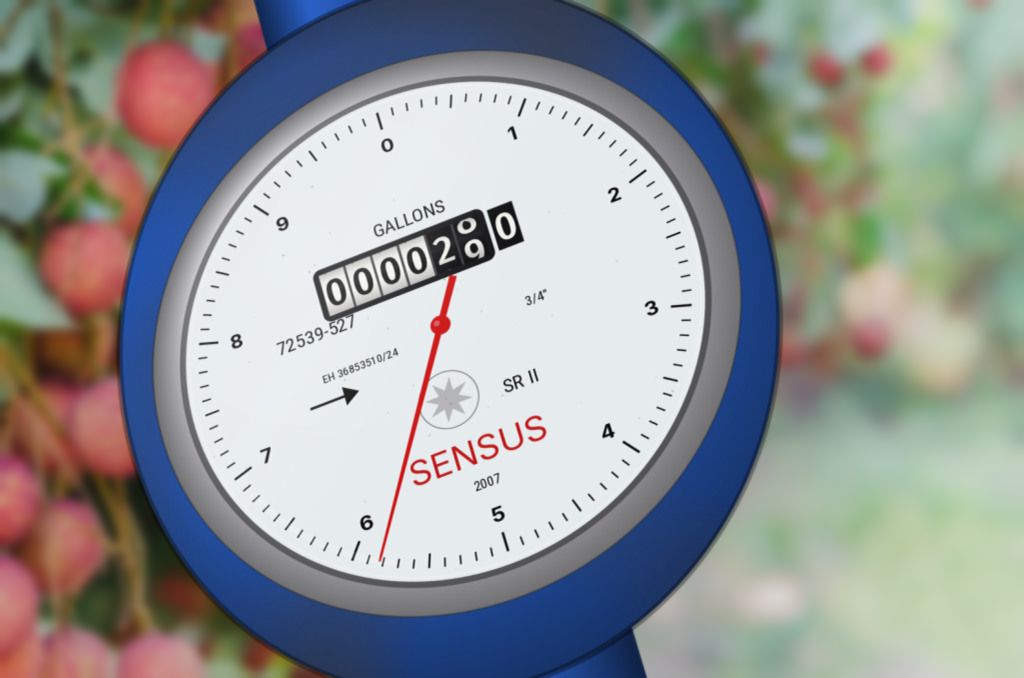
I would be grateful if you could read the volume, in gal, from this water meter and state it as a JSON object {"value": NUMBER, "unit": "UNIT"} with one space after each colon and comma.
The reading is {"value": 285.8, "unit": "gal"}
